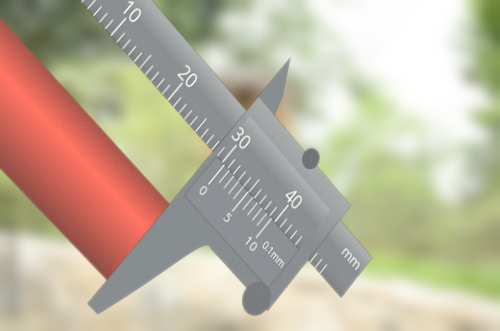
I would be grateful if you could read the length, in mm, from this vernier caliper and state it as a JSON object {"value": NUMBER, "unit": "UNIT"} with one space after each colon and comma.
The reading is {"value": 30.4, "unit": "mm"}
